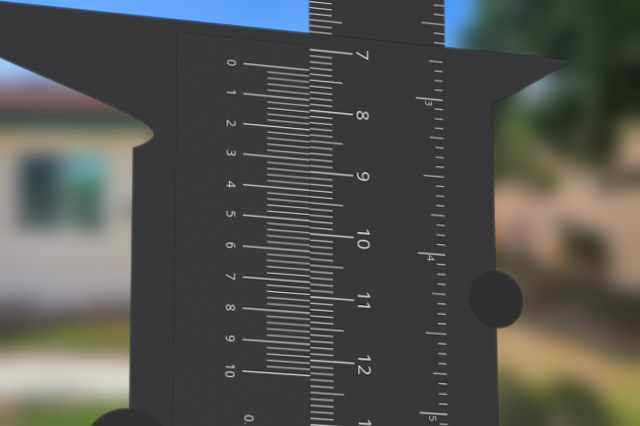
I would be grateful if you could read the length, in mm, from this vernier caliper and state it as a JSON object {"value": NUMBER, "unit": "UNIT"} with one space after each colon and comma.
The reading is {"value": 73.4, "unit": "mm"}
